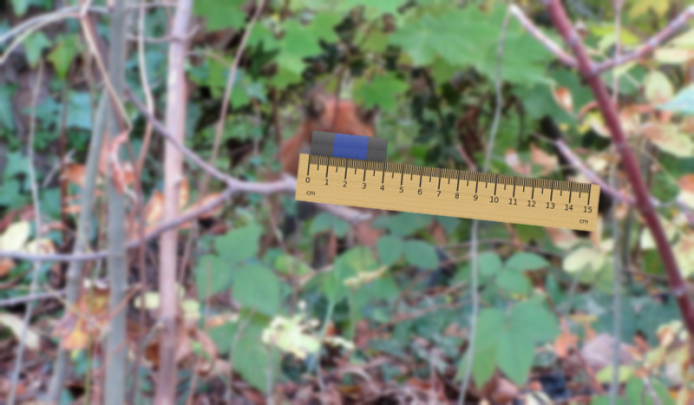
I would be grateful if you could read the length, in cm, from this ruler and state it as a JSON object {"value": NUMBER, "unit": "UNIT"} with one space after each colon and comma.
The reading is {"value": 4, "unit": "cm"}
